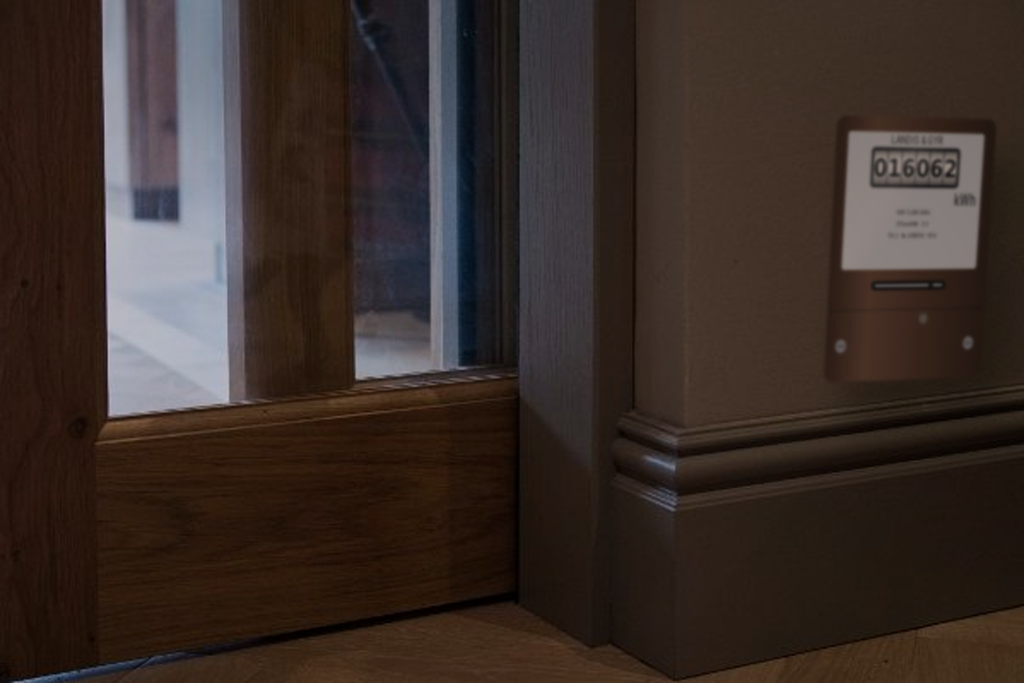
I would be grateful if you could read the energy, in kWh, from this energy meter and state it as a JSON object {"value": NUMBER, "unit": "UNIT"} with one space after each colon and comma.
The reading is {"value": 16062, "unit": "kWh"}
